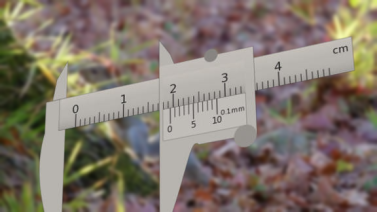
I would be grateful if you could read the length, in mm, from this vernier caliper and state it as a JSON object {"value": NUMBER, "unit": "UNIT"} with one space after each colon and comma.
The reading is {"value": 19.4, "unit": "mm"}
